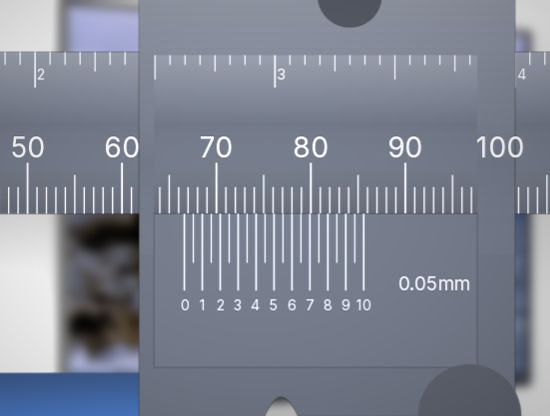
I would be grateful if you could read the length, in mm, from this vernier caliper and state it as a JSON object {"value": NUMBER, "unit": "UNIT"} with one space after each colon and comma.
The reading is {"value": 66.6, "unit": "mm"}
